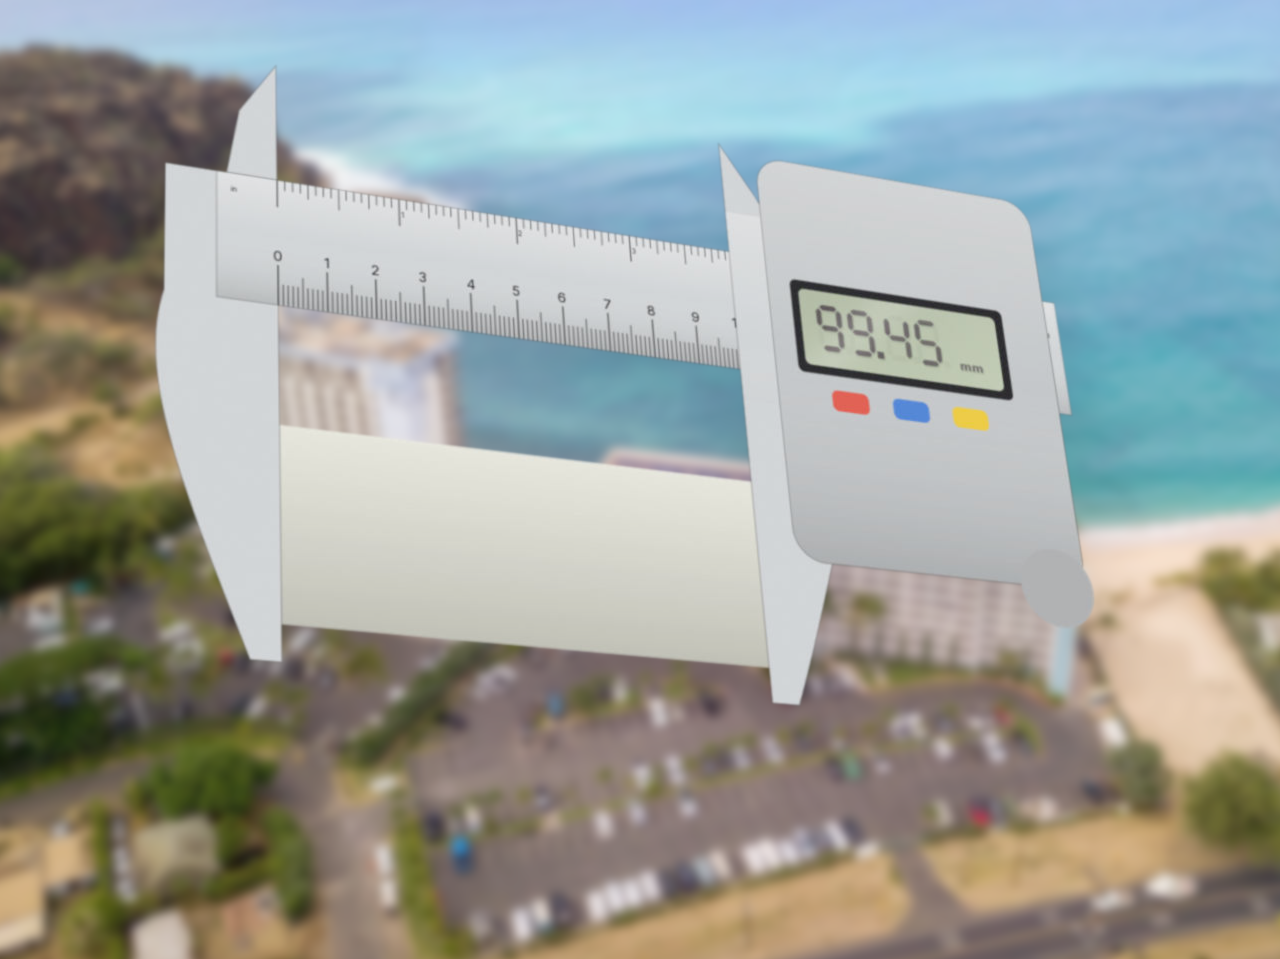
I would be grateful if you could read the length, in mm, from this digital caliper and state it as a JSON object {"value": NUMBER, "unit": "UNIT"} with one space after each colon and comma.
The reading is {"value": 99.45, "unit": "mm"}
